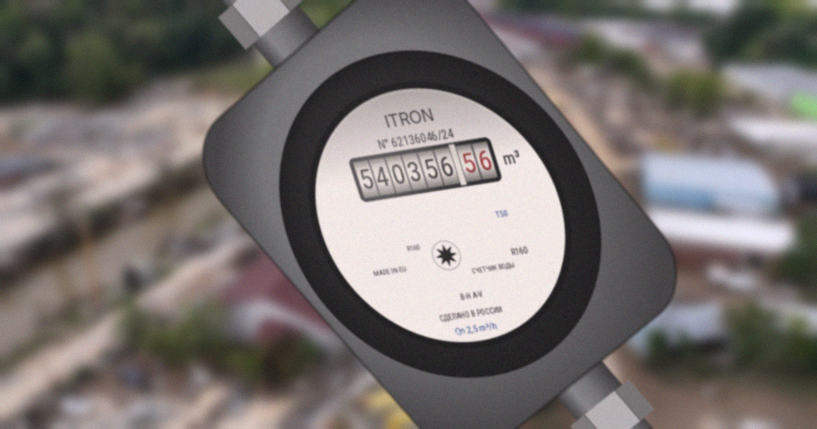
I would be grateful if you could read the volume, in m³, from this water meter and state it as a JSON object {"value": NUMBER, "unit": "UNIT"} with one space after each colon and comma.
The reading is {"value": 540356.56, "unit": "m³"}
